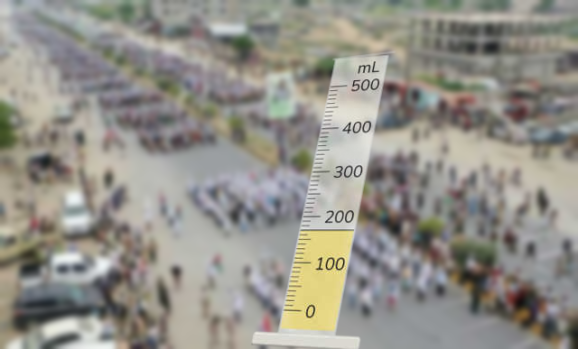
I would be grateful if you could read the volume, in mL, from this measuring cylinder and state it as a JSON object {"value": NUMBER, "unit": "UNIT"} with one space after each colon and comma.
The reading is {"value": 170, "unit": "mL"}
